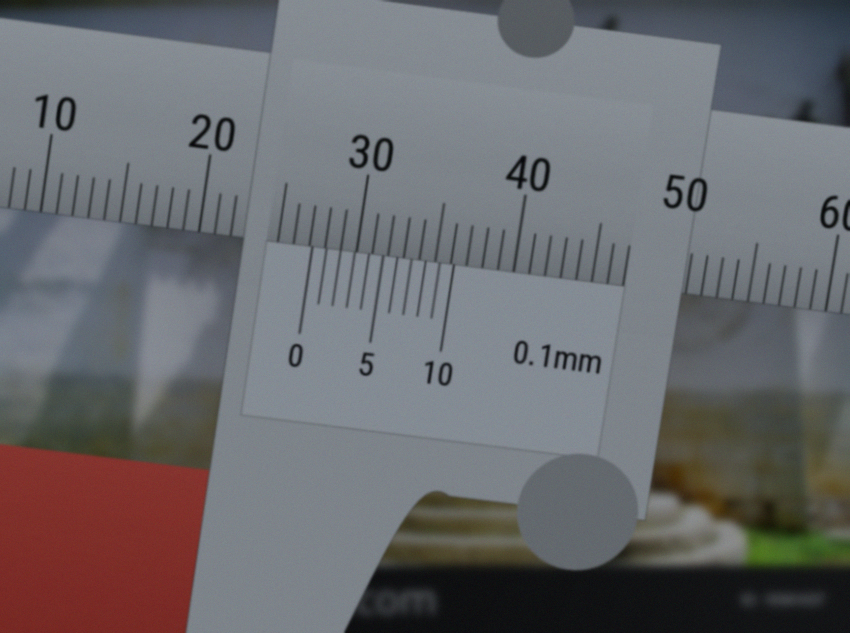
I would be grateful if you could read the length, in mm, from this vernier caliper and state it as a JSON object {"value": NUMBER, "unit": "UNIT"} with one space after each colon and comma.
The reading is {"value": 27.2, "unit": "mm"}
